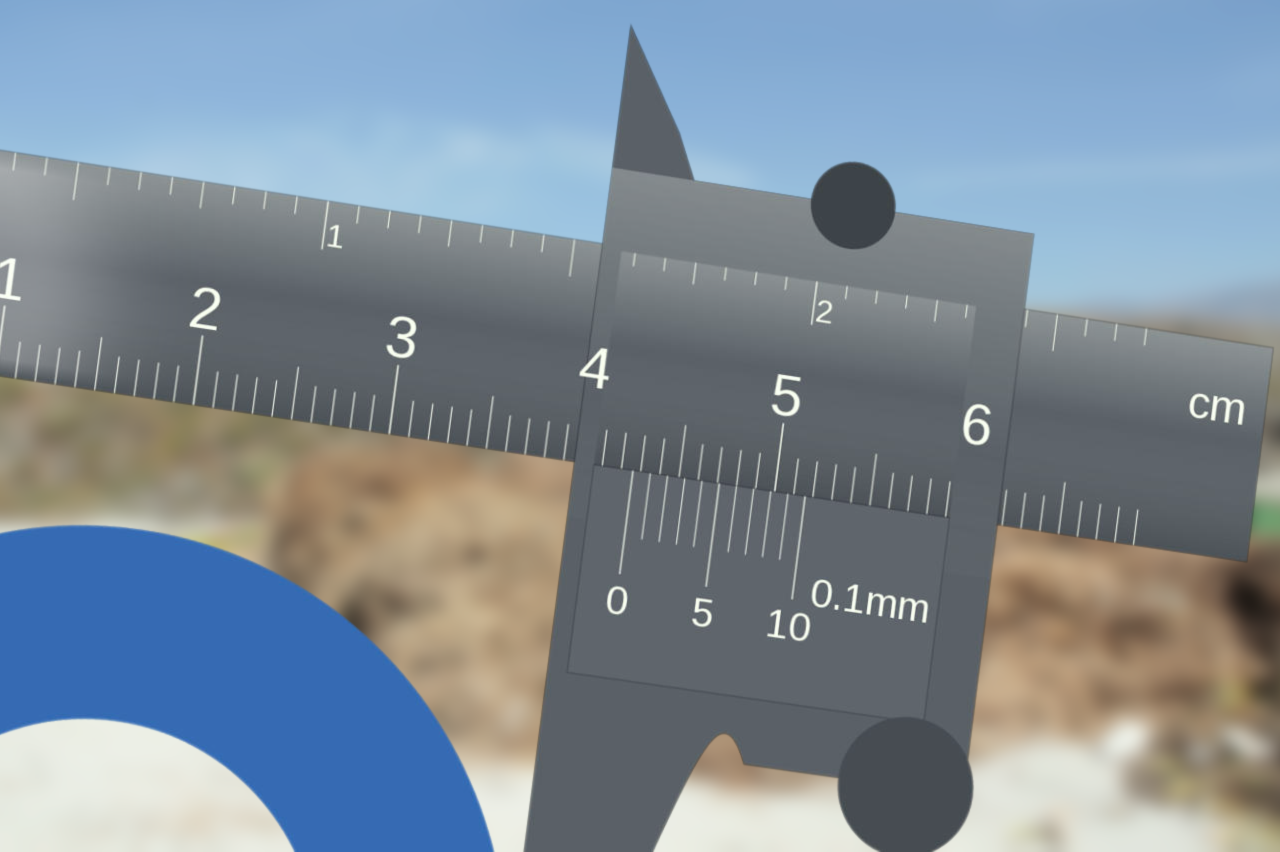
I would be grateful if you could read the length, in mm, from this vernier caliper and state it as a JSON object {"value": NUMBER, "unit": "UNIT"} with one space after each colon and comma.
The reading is {"value": 42.6, "unit": "mm"}
